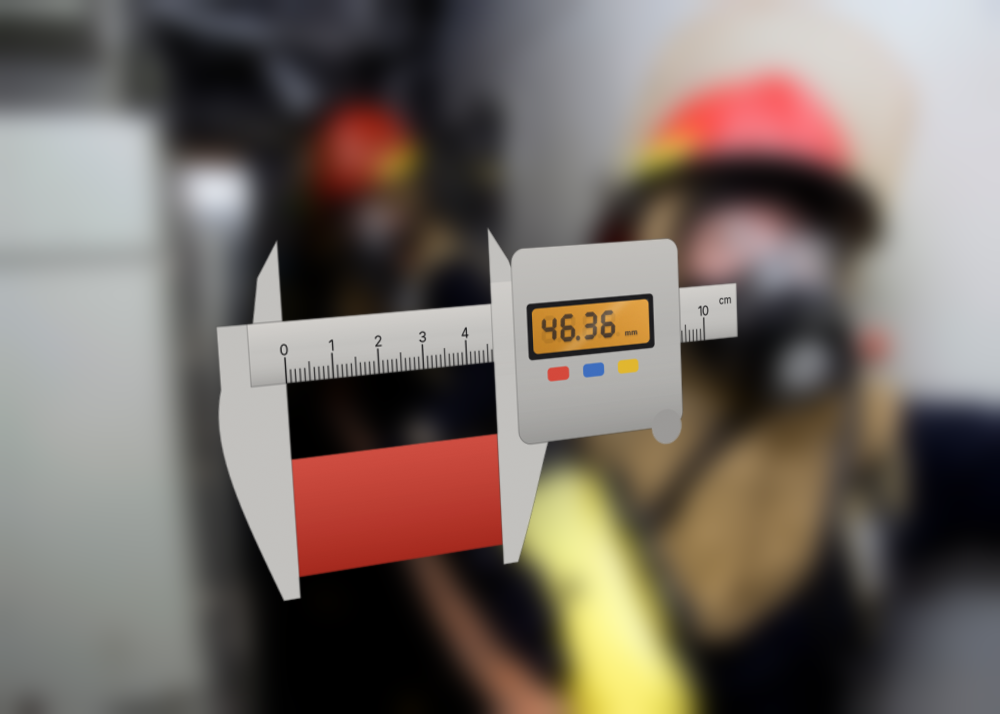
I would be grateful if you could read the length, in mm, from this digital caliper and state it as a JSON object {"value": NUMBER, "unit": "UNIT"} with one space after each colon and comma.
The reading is {"value": 46.36, "unit": "mm"}
